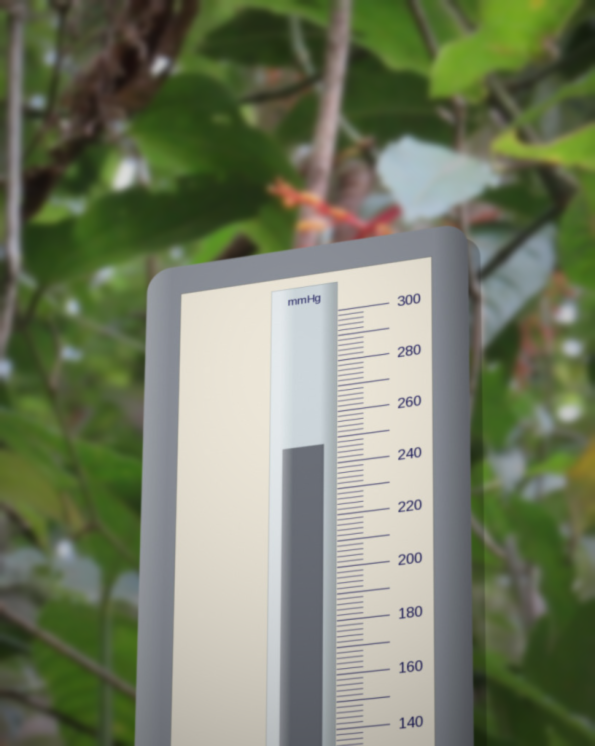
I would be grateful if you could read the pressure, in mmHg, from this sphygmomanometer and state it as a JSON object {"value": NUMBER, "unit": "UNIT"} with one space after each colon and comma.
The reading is {"value": 248, "unit": "mmHg"}
